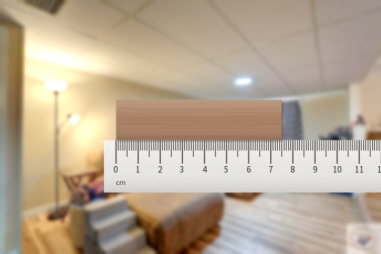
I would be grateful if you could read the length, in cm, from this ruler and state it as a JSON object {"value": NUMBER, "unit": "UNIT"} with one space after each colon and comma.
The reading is {"value": 7.5, "unit": "cm"}
